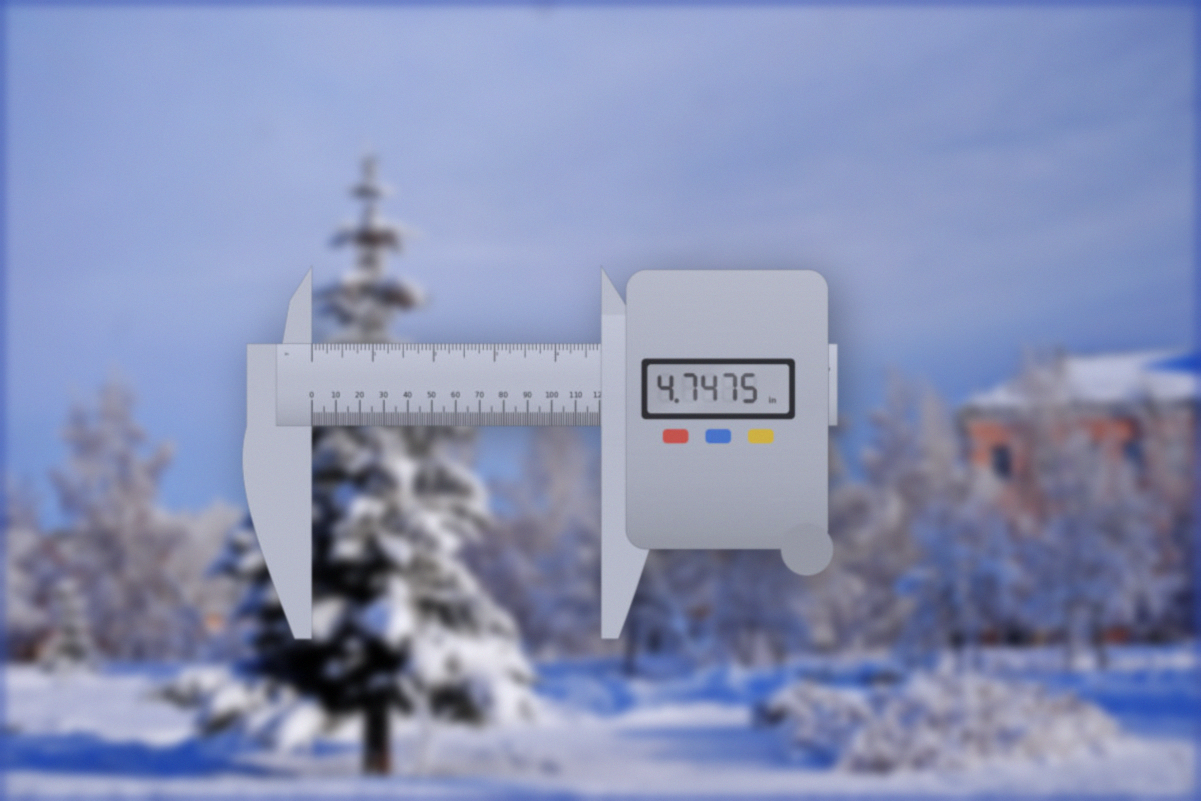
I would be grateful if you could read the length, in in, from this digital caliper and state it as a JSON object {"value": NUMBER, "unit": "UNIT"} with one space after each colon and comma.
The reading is {"value": 4.7475, "unit": "in"}
